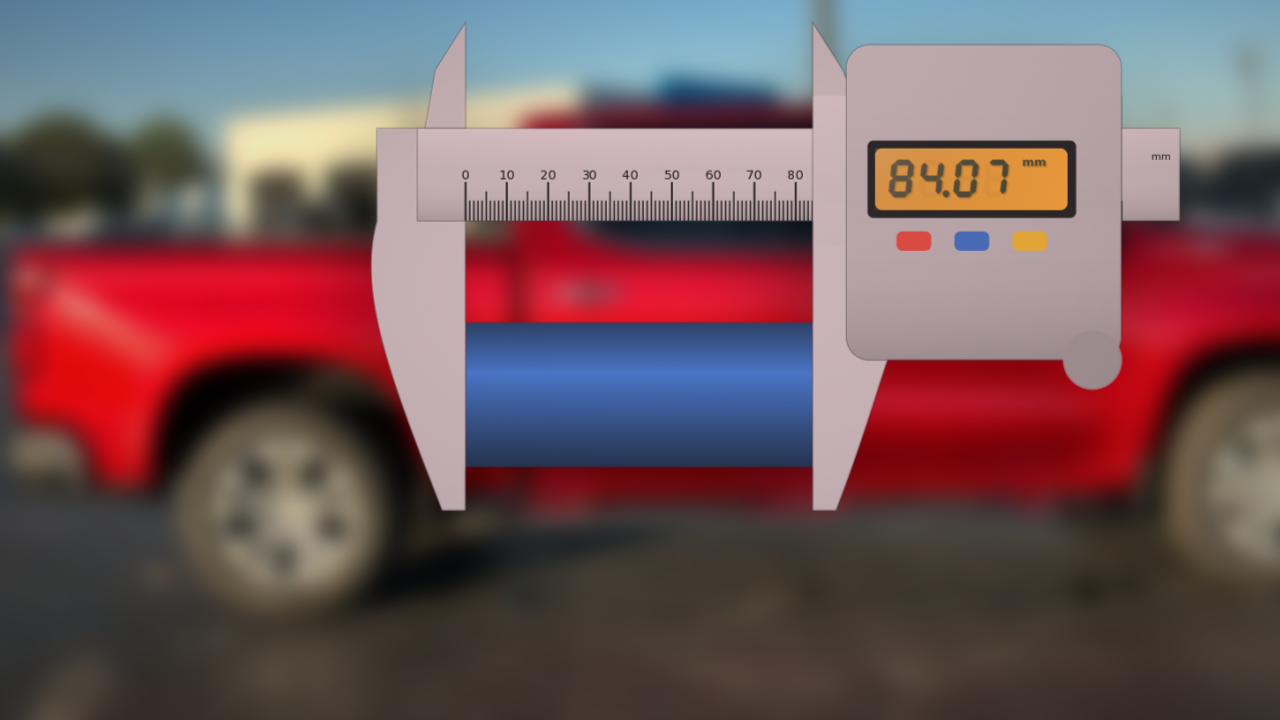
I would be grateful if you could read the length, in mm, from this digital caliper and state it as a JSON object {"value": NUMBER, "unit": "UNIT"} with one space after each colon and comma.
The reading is {"value": 84.07, "unit": "mm"}
